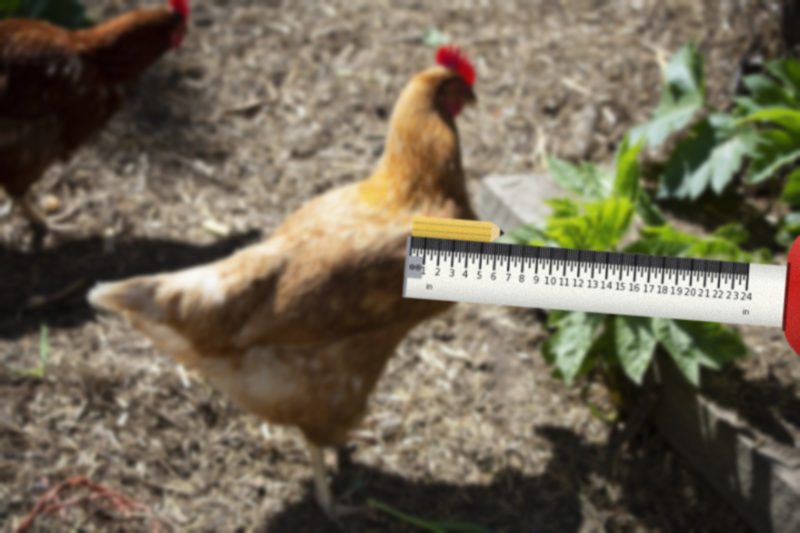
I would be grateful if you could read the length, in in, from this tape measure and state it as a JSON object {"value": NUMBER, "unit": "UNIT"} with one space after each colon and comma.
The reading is {"value": 6.5, "unit": "in"}
